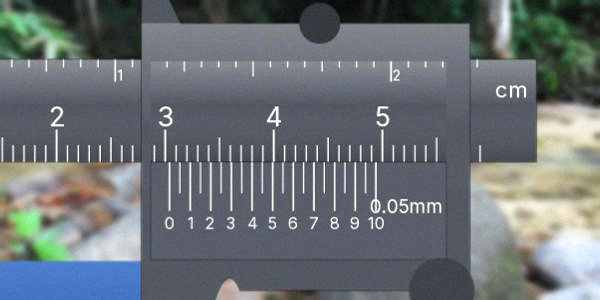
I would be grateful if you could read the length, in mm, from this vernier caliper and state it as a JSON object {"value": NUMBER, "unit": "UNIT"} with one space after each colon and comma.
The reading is {"value": 30.4, "unit": "mm"}
